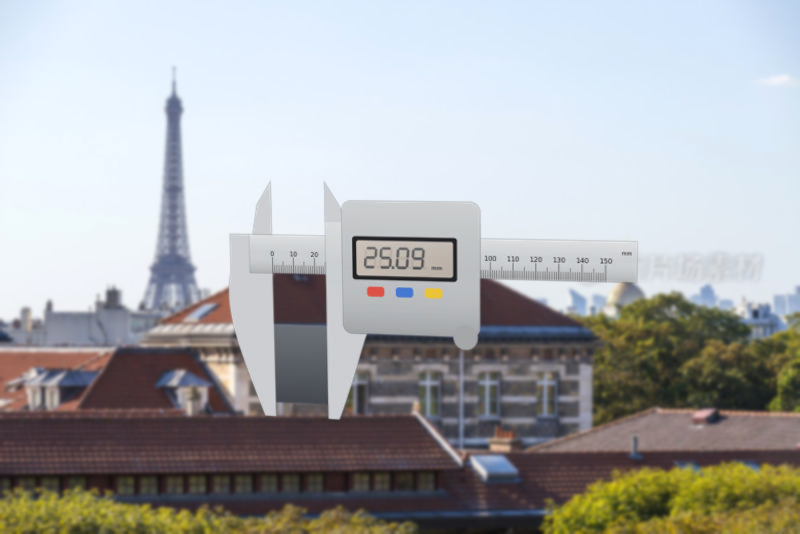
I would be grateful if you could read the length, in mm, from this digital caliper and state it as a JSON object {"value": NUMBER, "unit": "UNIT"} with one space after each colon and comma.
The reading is {"value": 25.09, "unit": "mm"}
